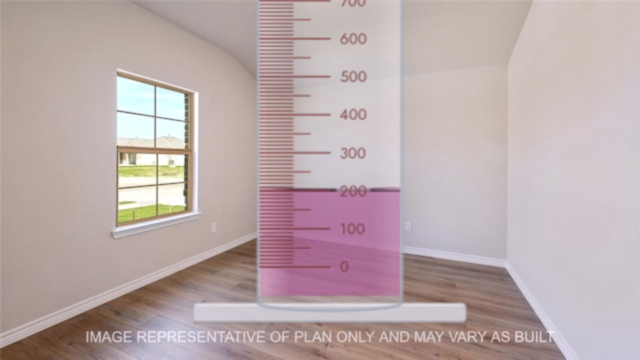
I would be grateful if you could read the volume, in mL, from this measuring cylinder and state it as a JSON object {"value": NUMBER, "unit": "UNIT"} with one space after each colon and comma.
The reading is {"value": 200, "unit": "mL"}
